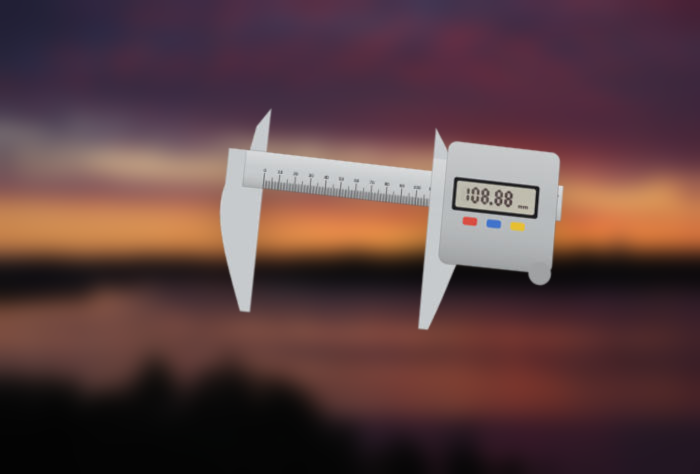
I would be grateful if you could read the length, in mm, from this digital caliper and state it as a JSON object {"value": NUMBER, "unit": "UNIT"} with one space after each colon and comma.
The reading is {"value": 108.88, "unit": "mm"}
